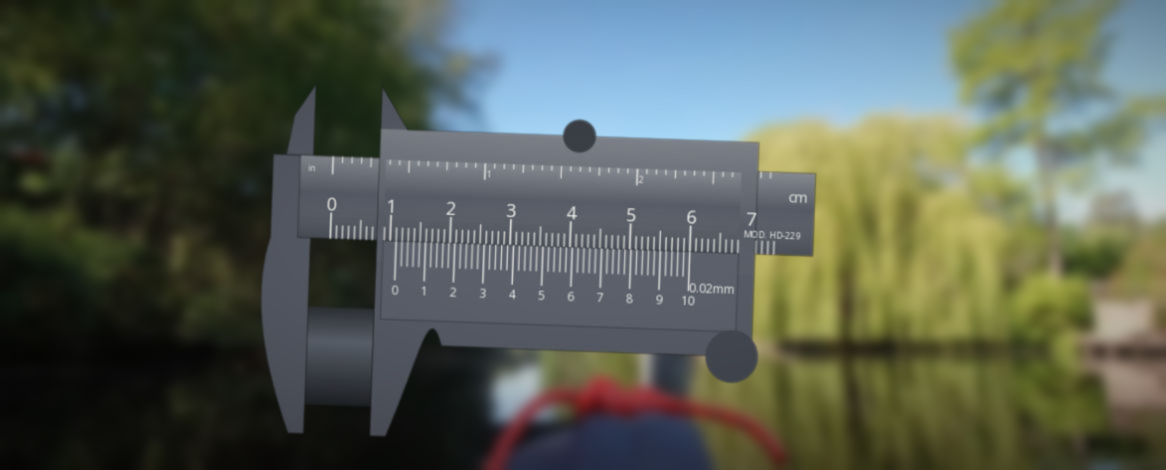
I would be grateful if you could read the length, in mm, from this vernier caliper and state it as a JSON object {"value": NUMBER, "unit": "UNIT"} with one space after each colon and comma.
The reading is {"value": 11.0, "unit": "mm"}
